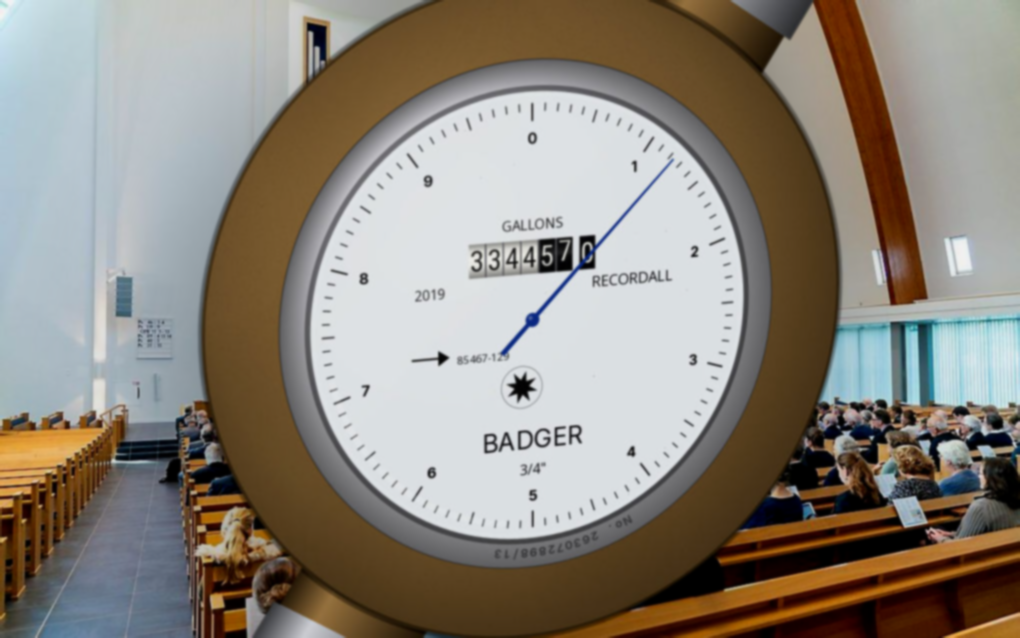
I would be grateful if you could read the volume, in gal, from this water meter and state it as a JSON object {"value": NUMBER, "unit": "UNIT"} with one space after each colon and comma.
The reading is {"value": 3344571.2, "unit": "gal"}
